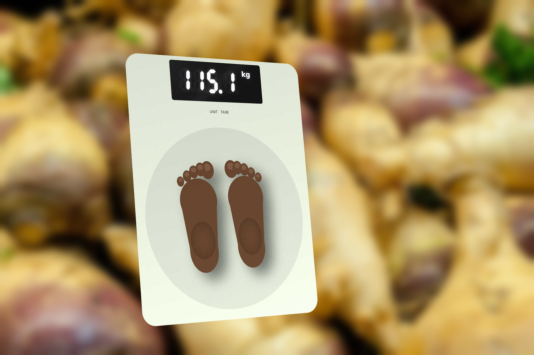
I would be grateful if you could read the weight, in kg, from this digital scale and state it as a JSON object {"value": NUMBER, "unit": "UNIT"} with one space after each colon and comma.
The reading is {"value": 115.1, "unit": "kg"}
